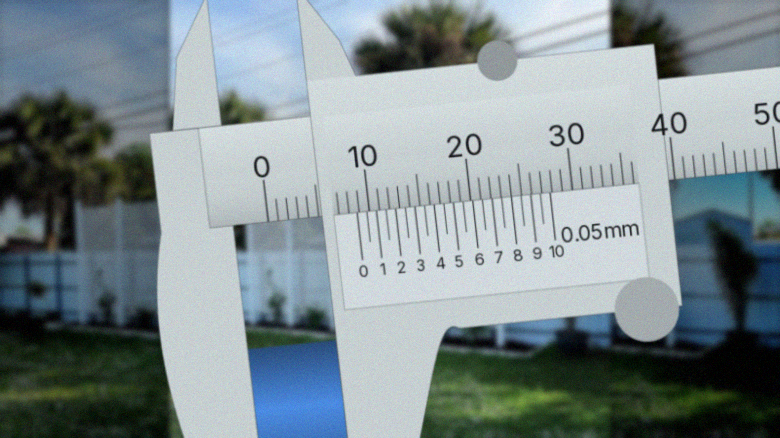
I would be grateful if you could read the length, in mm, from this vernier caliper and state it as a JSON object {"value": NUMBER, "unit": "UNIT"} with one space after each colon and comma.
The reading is {"value": 8.8, "unit": "mm"}
